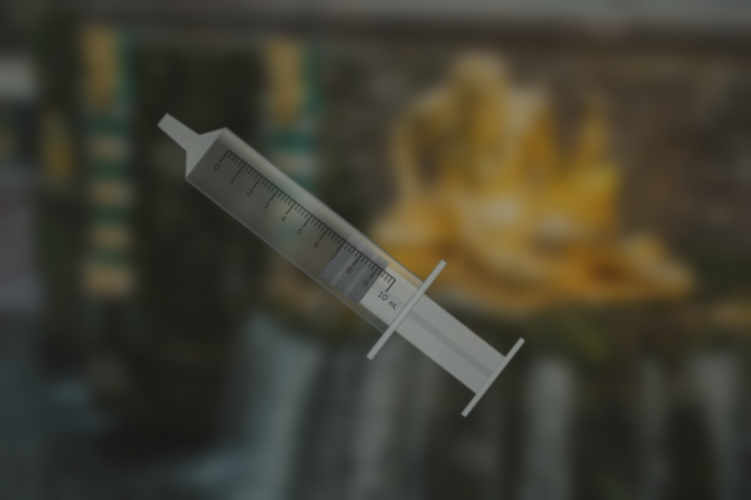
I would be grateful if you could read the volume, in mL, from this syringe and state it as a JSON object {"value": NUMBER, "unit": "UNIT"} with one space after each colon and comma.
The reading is {"value": 7, "unit": "mL"}
